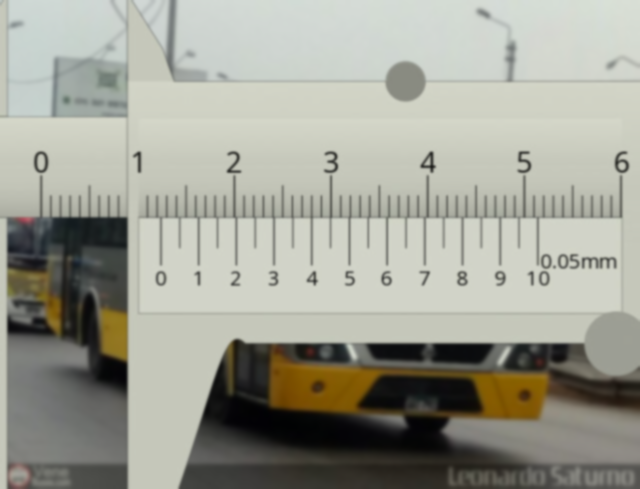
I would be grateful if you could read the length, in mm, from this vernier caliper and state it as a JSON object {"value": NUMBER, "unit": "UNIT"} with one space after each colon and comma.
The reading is {"value": 12.4, "unit": "mm"}
